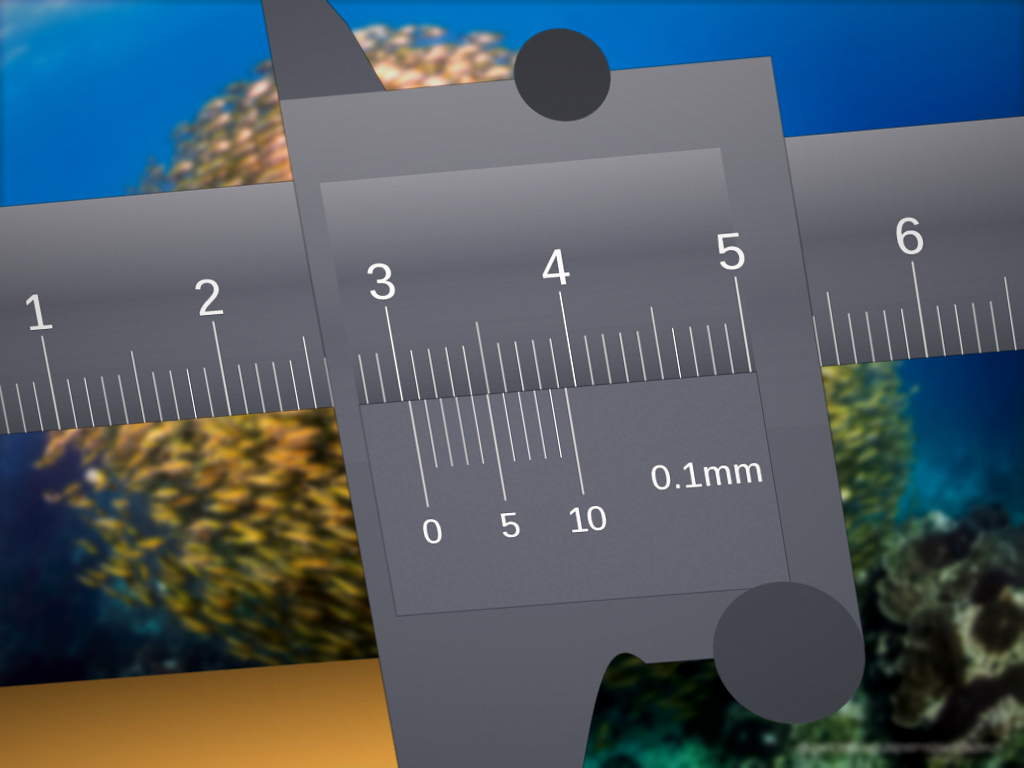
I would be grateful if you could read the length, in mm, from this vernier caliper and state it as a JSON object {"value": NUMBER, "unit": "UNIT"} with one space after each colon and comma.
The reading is {"value": 30.4, "unit": "mm"}
